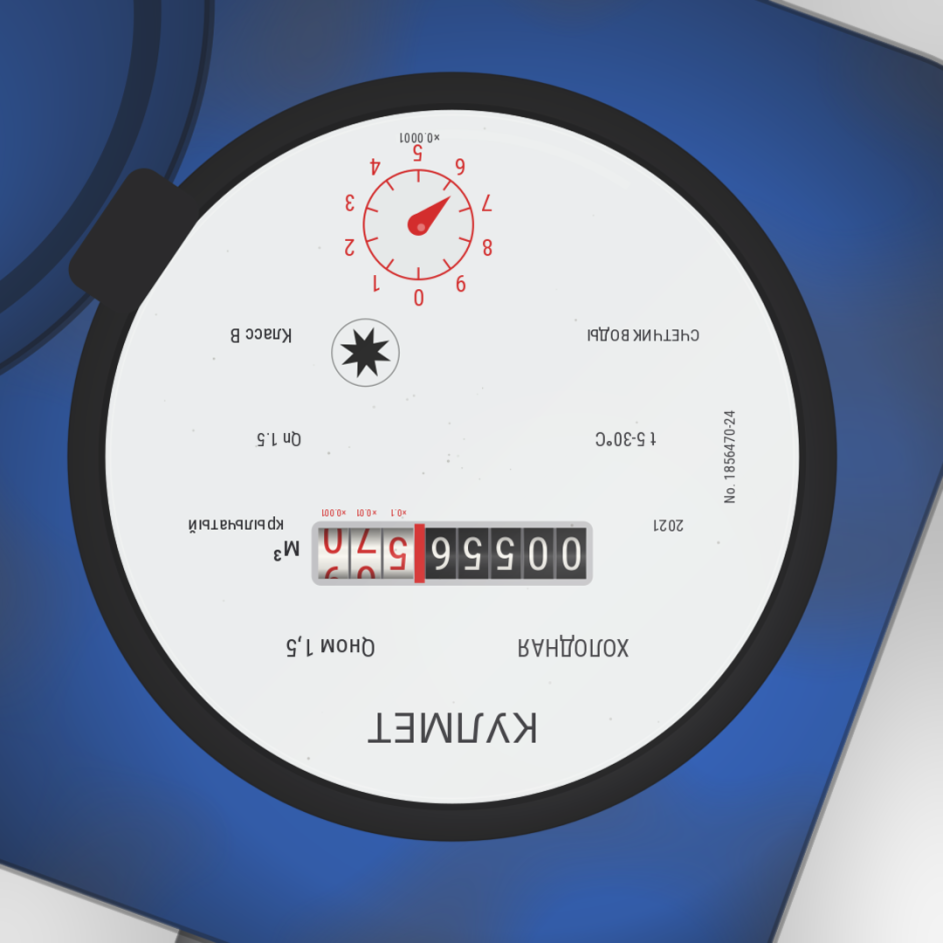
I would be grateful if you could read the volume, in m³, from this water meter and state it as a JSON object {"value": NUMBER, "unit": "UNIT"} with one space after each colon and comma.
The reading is {"value": 556.5696, "unit": "m³"}
